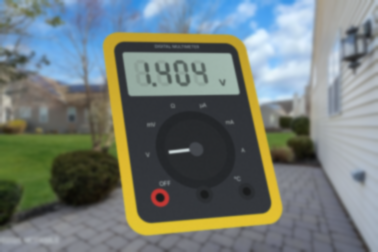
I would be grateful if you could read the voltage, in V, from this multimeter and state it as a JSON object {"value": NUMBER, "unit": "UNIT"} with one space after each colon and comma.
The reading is {"value": 1.404, "unit": "V"}
